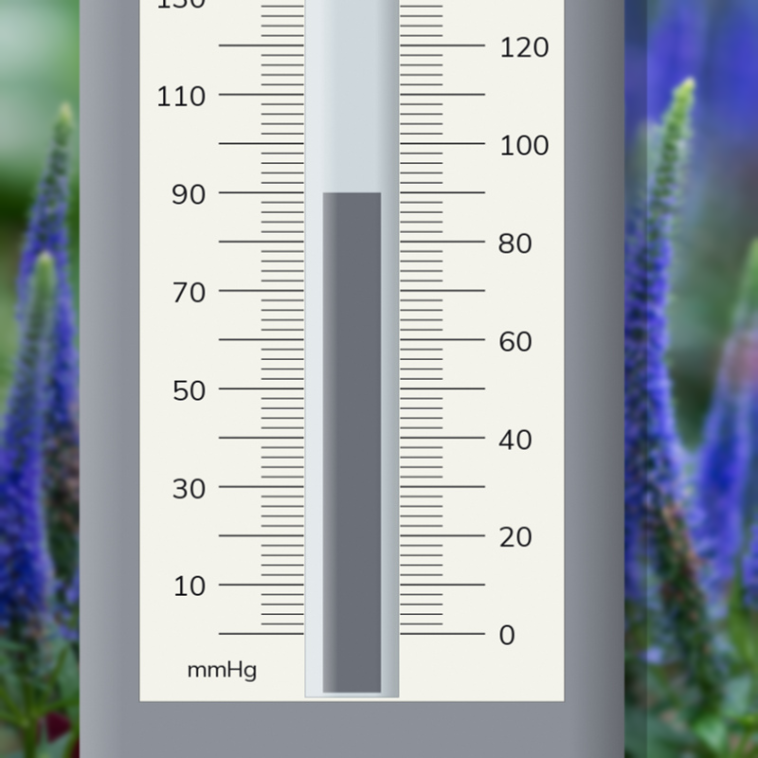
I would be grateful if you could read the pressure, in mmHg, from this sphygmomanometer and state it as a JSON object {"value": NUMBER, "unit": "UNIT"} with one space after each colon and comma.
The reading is {"value": 90, "unit": "mmHg"}
